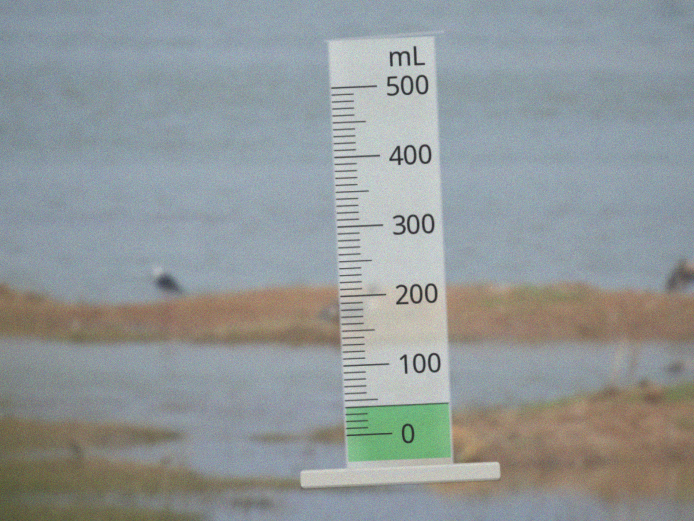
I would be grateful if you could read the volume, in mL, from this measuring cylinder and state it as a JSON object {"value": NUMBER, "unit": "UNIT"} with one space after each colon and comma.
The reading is {"value": 40, "unit": "mL"}
